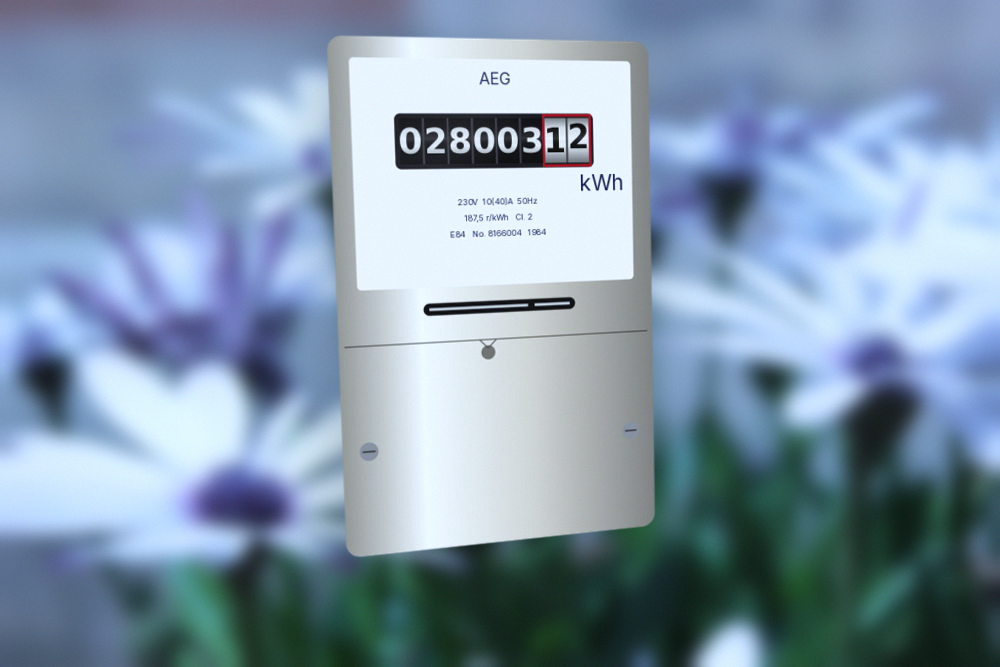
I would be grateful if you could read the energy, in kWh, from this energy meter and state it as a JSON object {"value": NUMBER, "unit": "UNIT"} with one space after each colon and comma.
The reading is {"value": 28003.12, "unit": "kWh"}
